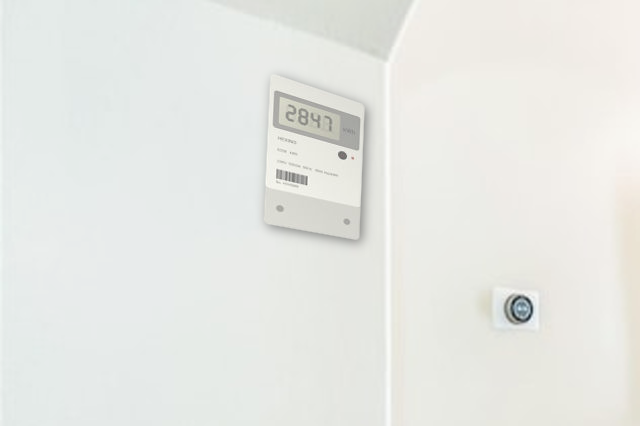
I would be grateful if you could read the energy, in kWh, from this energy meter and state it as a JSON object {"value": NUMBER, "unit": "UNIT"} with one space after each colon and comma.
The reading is {"value": 2847, "unit": "kWh"}
